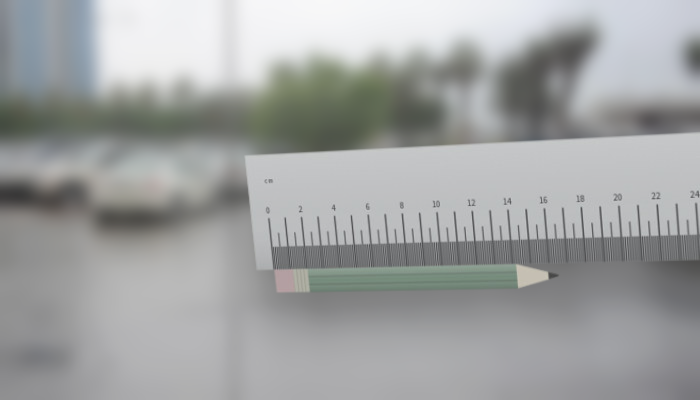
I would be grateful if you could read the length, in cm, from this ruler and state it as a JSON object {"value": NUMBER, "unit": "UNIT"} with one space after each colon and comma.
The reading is {"value": 16.5, "unit": "cm"}
